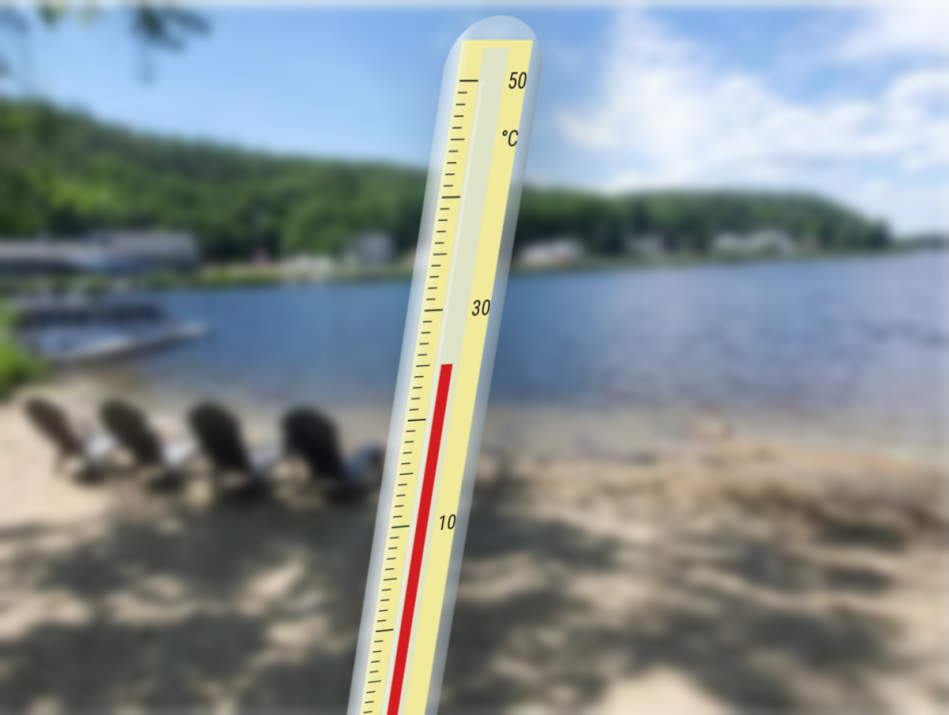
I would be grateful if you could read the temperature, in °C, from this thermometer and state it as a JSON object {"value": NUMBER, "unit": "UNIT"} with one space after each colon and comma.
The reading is {"value": 25, "unit": "°C"}
